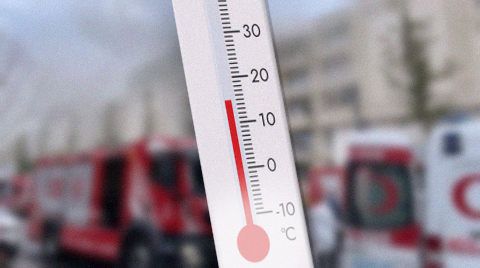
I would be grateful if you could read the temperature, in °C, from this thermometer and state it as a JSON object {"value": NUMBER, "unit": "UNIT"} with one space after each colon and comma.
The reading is {"value": 15, "unit": "°C"}
